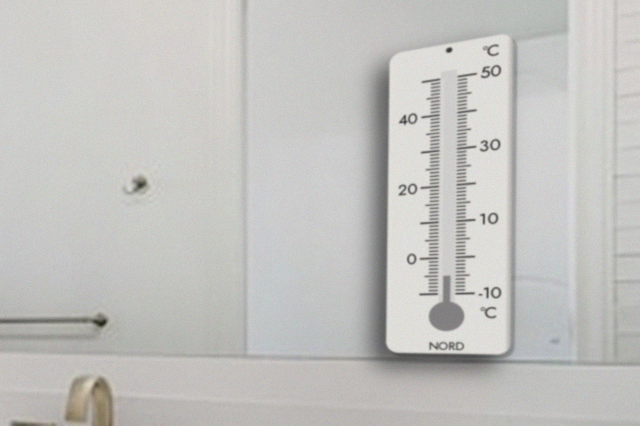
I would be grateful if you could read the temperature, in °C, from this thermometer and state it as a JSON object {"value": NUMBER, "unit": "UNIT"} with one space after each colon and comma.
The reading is {"value": -5, "unit": "°C"}
